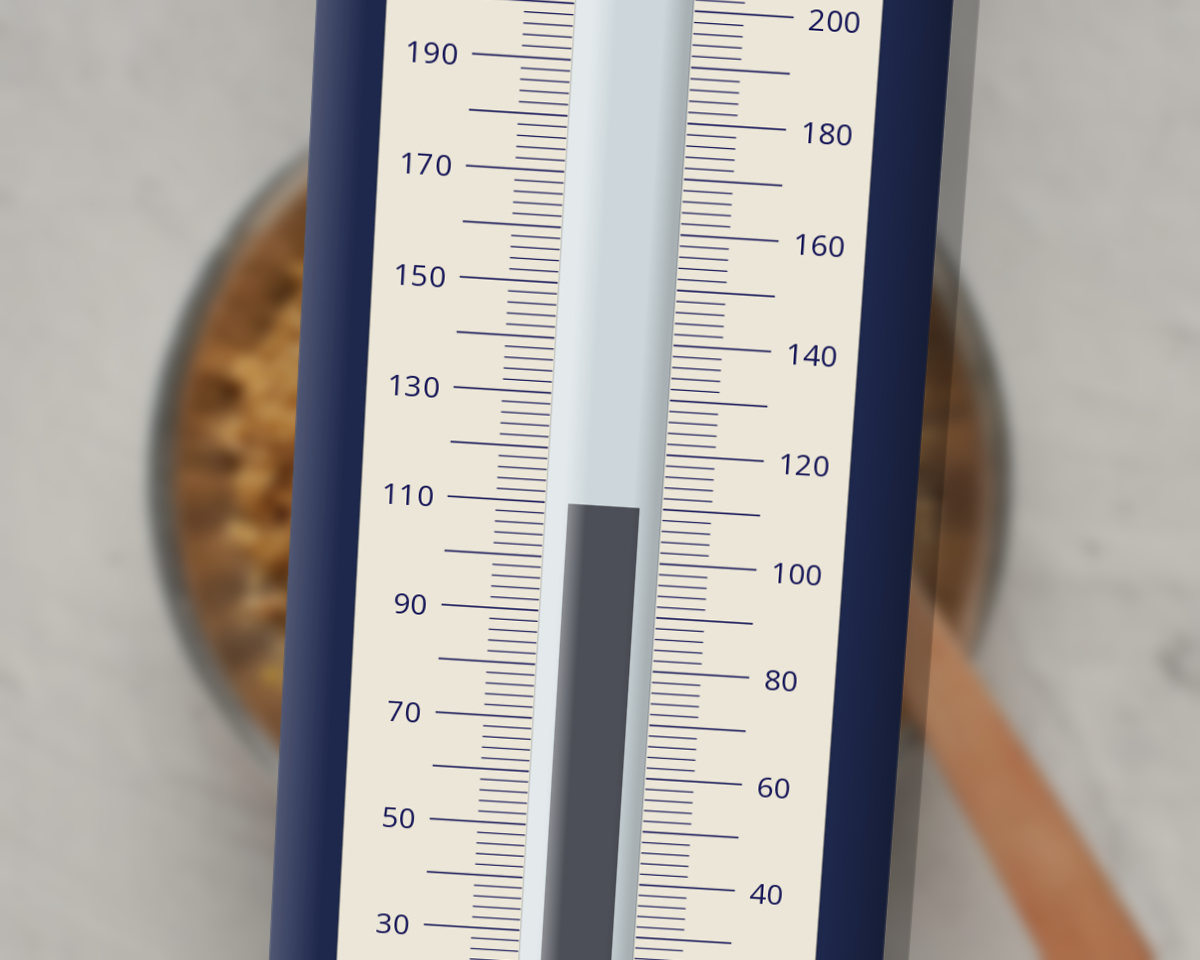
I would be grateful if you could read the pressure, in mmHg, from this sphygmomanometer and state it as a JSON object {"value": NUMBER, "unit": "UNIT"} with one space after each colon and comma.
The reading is {"value": 110, "unit": "mmHg"}
